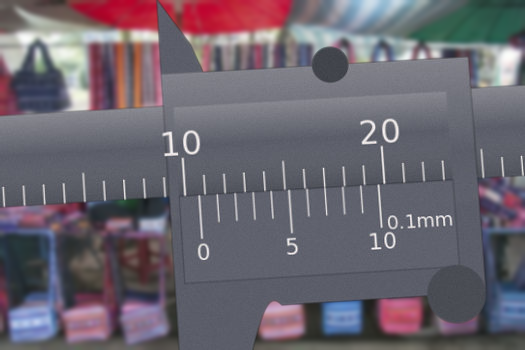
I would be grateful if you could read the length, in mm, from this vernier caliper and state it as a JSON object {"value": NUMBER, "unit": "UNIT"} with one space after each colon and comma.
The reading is {"value": 10.7, "unit": "mm"}
